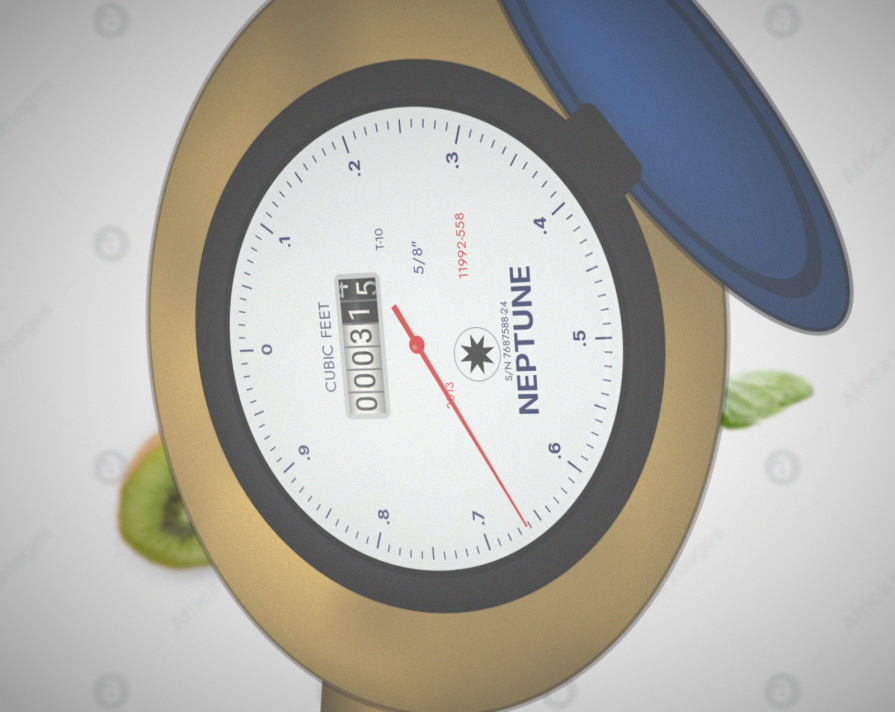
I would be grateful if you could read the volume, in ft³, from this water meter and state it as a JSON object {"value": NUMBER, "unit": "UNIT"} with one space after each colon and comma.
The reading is {"value": 314.66, "unit": "ft³"}
